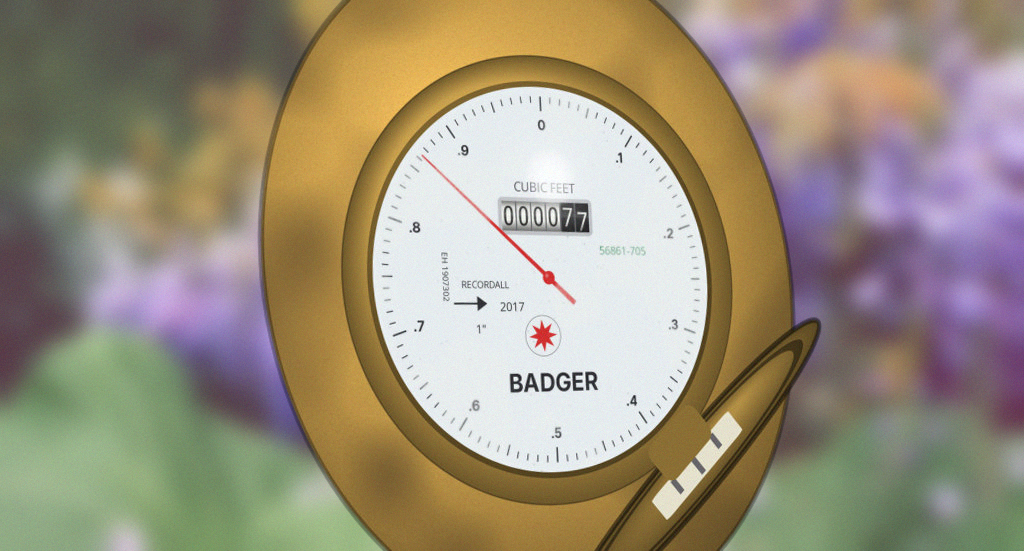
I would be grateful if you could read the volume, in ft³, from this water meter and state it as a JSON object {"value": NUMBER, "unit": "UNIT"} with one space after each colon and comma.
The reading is {"value": 76.86, "unit": "ft³"}
